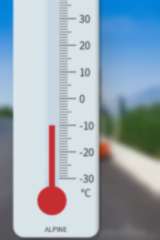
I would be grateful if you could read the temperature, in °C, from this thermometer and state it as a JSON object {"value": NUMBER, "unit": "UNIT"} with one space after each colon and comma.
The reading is {"value": -10, "unit": "°C"}
